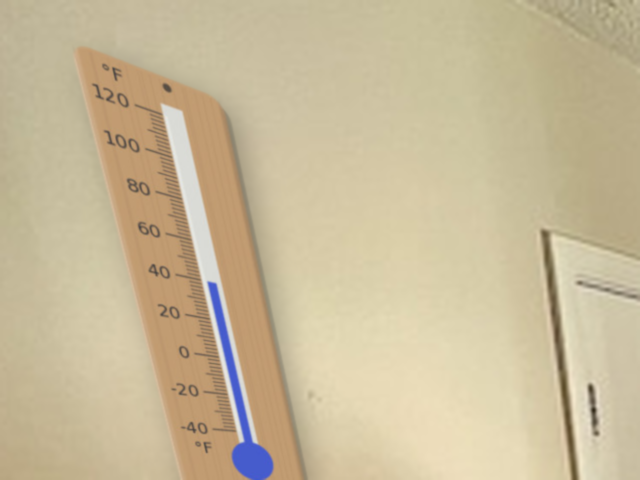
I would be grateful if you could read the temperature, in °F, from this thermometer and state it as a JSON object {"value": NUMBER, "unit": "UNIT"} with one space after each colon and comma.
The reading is {"value": 40, "unit": "°F"}
